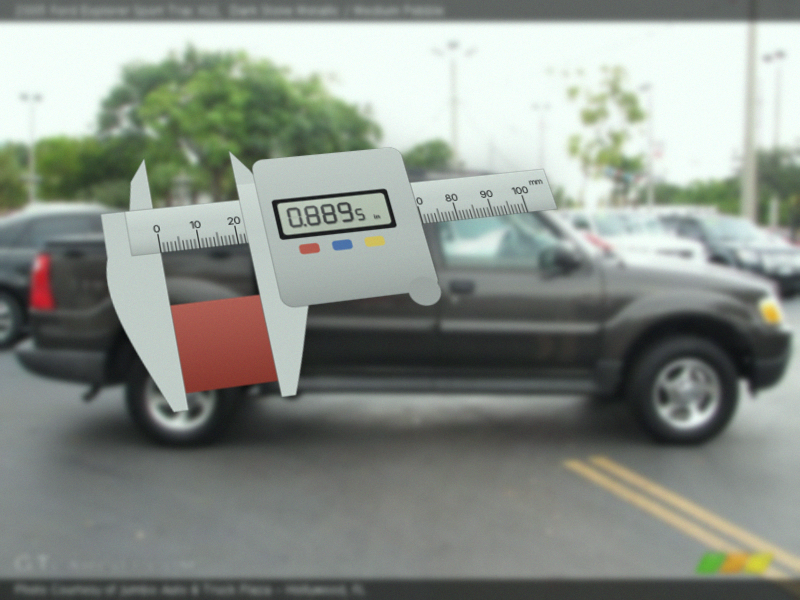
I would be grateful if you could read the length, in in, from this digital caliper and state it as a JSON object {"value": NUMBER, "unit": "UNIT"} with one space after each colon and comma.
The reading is {"value": 0.8895, "unit": "in"}
